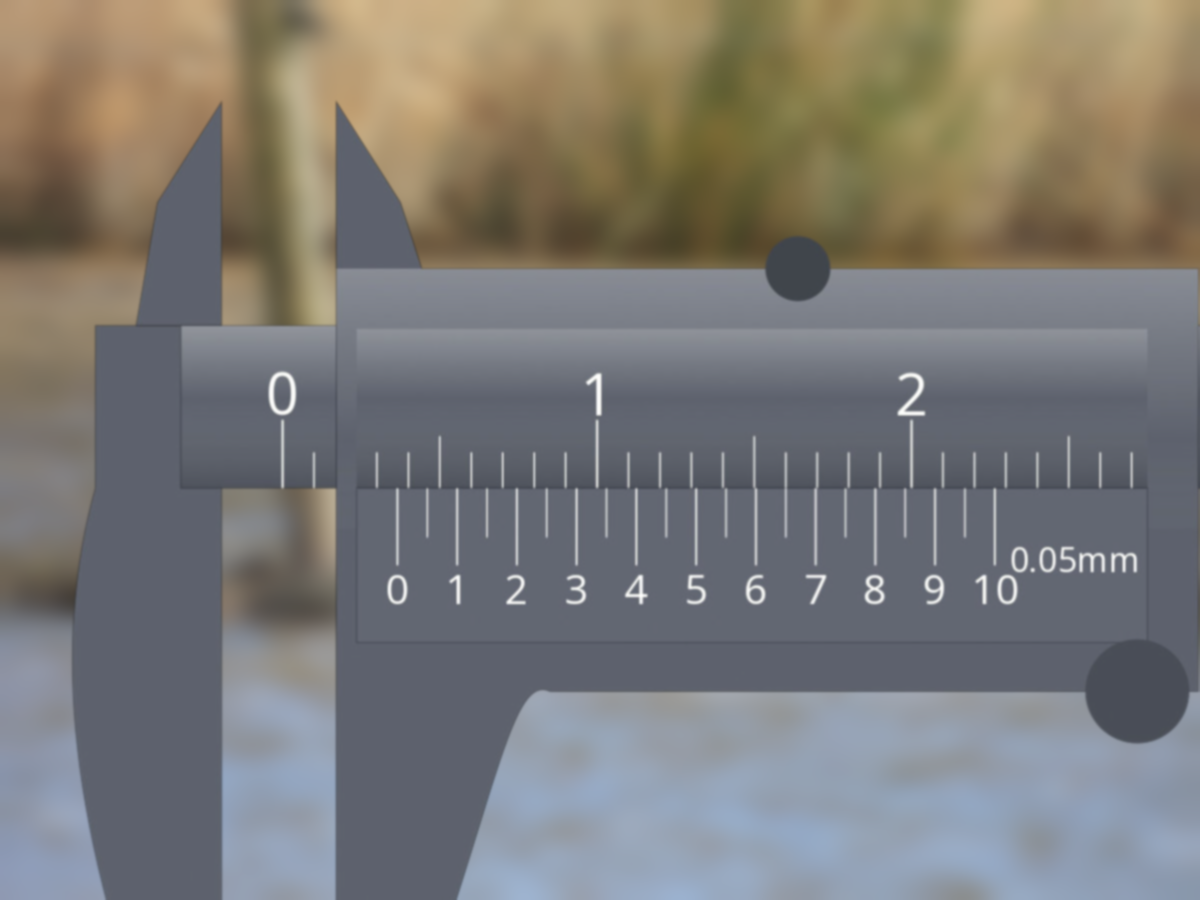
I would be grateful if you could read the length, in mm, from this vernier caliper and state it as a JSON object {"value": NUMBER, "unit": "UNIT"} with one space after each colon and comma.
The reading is {"value": 3.65, "unit": "mm"}
